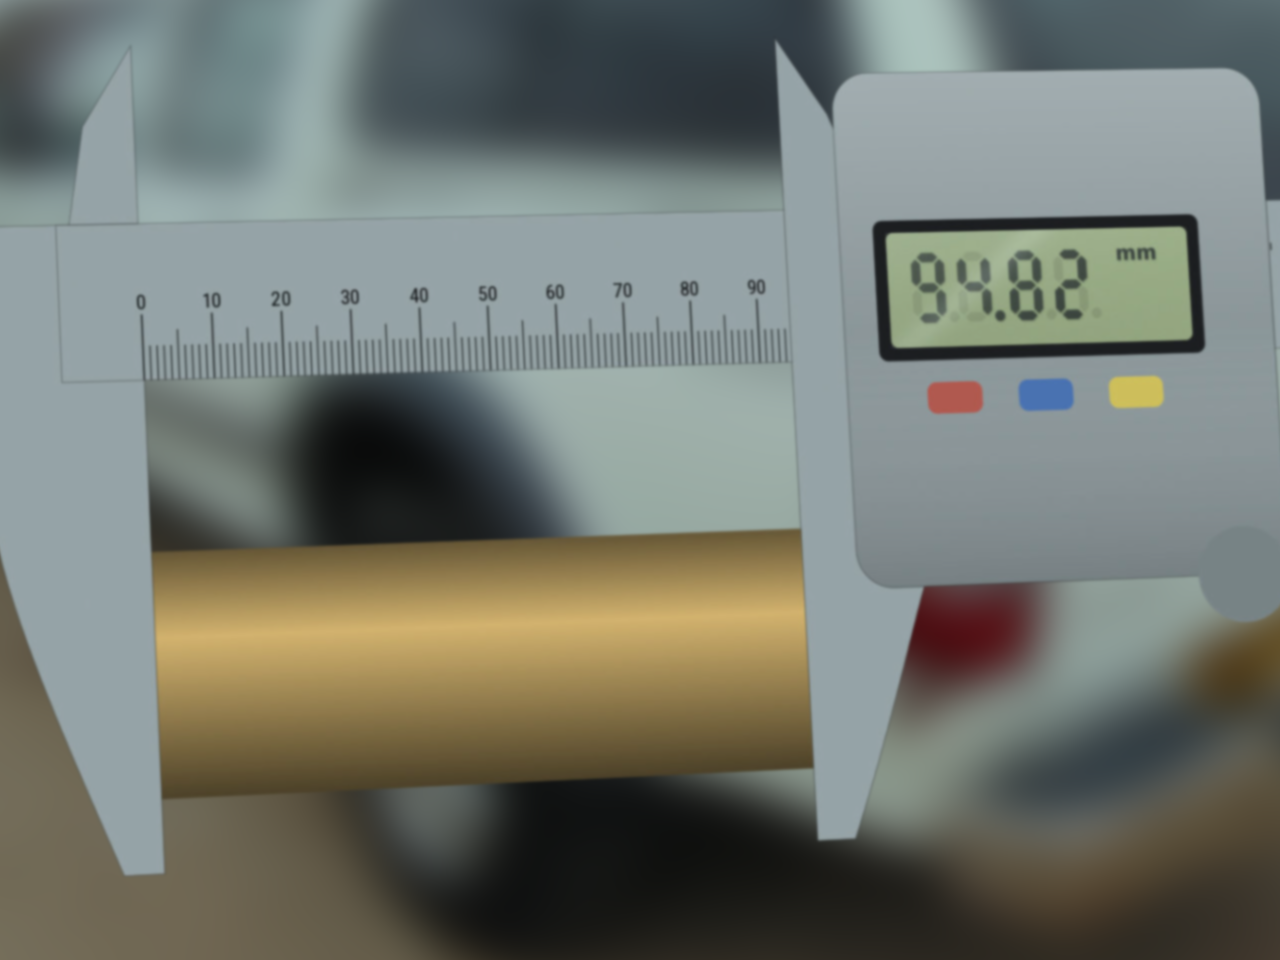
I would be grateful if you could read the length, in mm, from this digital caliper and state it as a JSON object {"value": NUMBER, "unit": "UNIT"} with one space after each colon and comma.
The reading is {"value": 94.82, "unit": "mm"}
